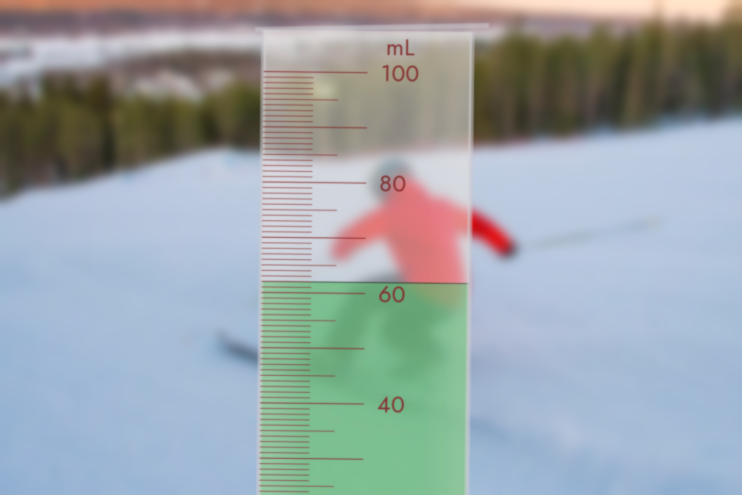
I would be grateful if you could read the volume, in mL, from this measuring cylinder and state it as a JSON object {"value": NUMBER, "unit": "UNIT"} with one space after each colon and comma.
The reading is {"value": 62, "unit": "mL"}
